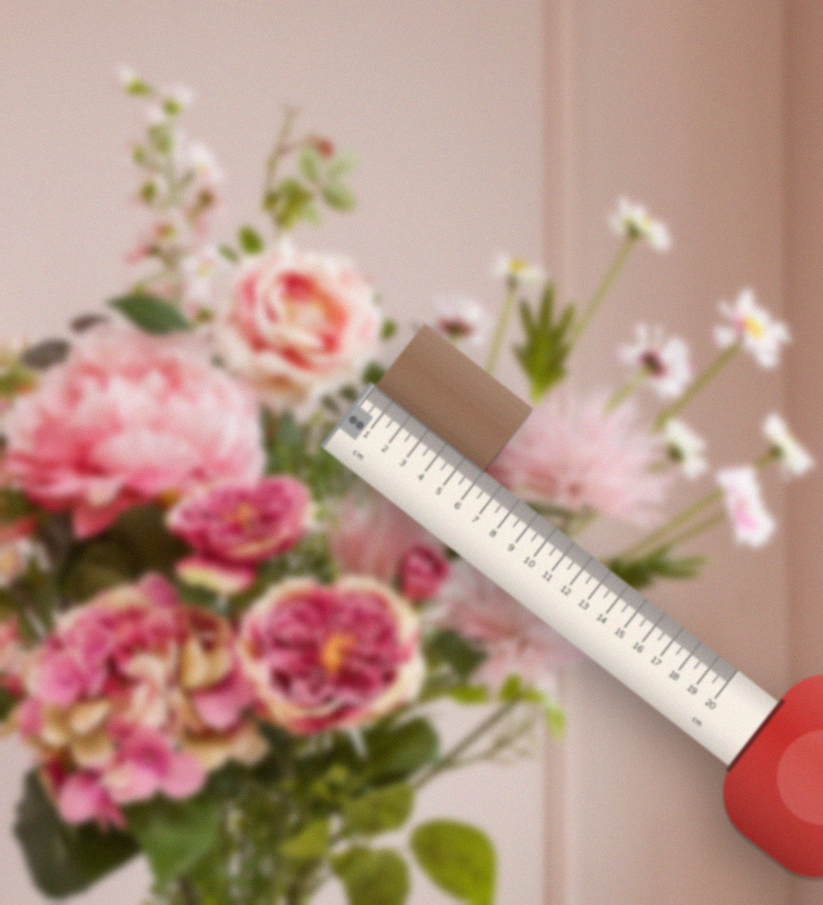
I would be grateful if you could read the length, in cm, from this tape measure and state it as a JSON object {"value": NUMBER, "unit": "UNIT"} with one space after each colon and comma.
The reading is {"value": 6, "unit": "cm"}
